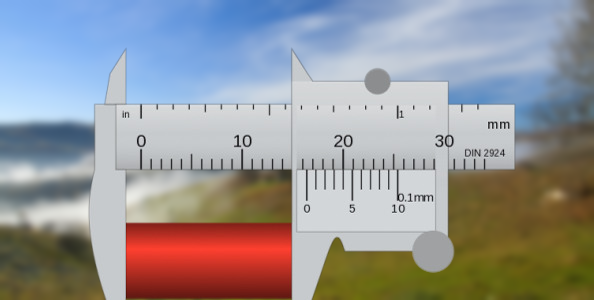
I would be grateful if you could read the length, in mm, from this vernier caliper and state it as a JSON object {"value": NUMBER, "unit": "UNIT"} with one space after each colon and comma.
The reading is {"value": 16.4, "unit": "mm"}
